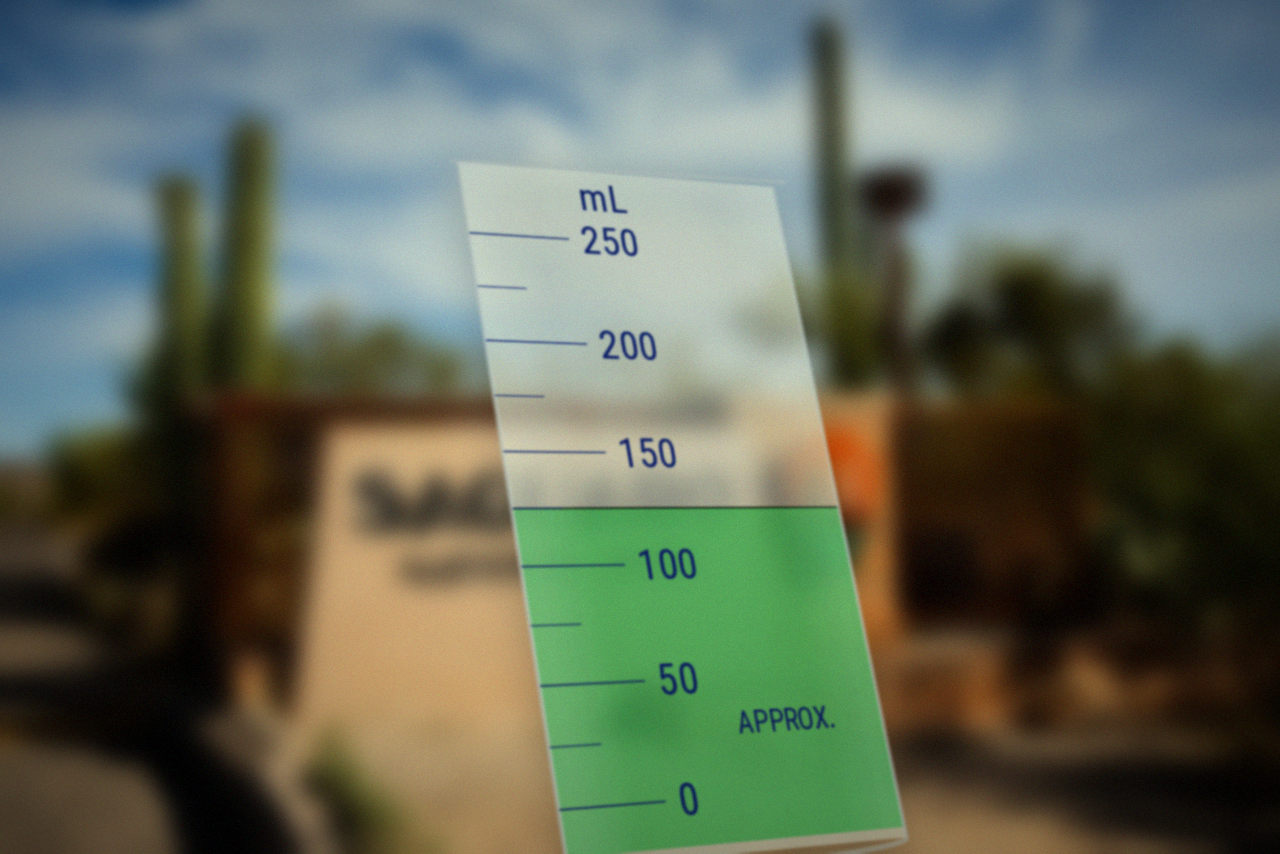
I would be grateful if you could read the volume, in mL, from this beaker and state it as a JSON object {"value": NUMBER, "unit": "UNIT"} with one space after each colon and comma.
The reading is {"value": 125, "unit": "mL"}
